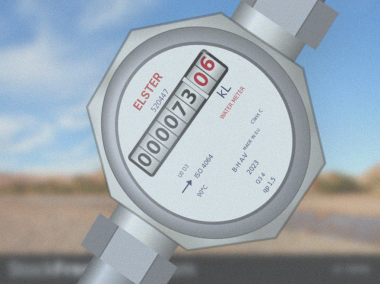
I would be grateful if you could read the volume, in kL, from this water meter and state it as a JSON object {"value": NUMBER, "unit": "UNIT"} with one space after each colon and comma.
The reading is {"value": 73.06, "unit": "kL"}
